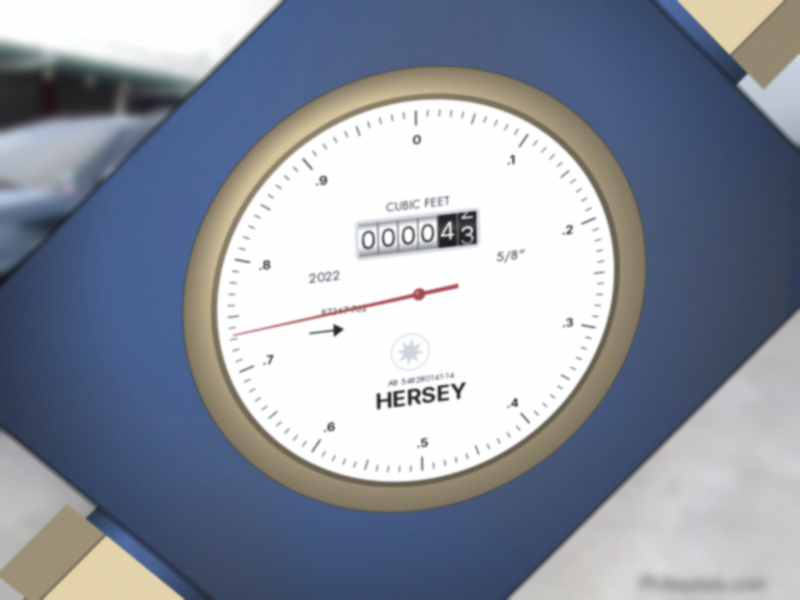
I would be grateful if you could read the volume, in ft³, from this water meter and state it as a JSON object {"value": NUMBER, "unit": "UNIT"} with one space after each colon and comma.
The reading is {"value": 42.73, "unit": "ft³"}
